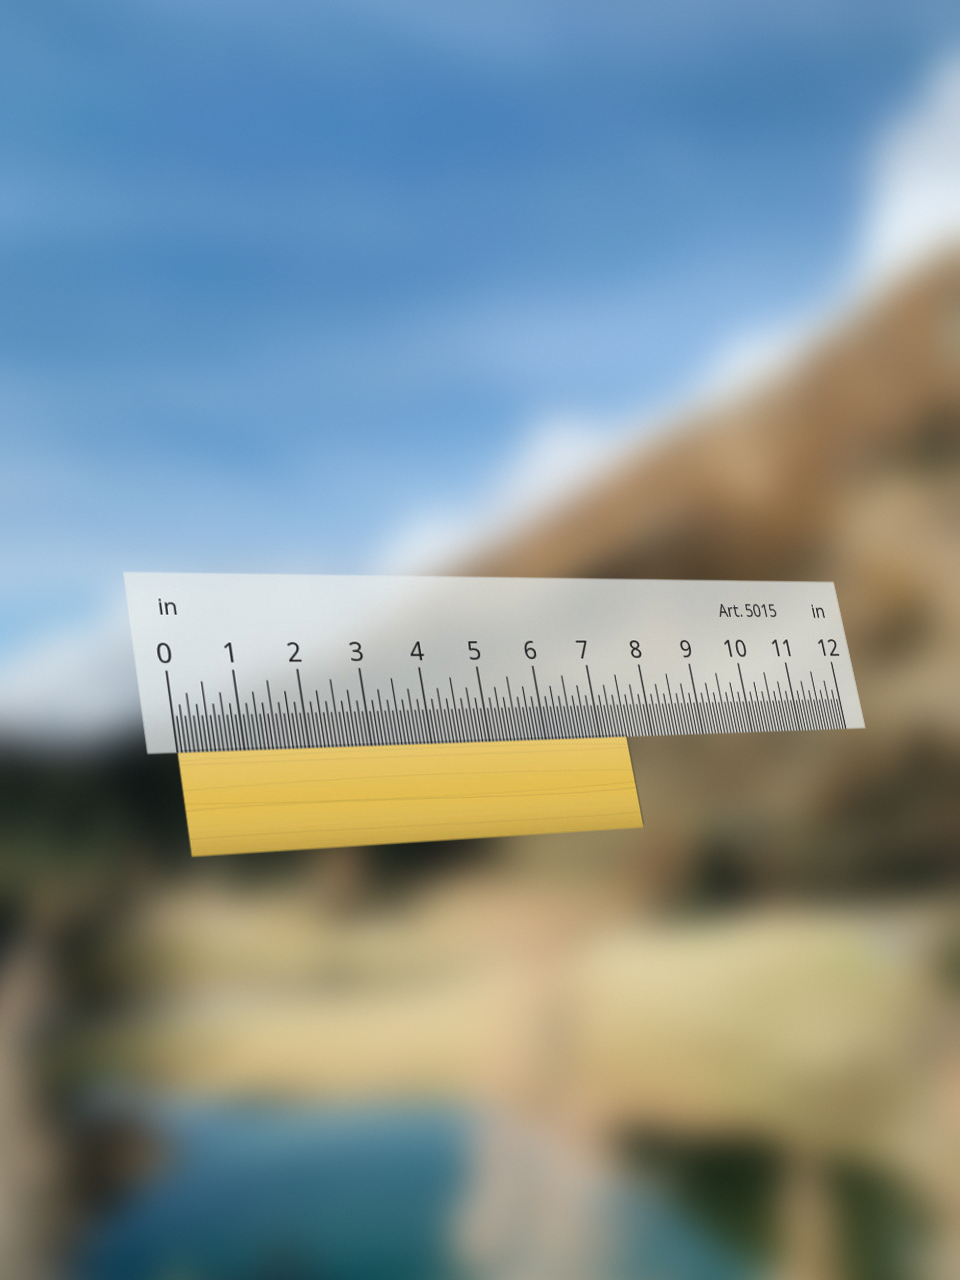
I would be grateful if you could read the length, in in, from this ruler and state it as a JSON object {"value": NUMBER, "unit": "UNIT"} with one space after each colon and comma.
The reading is {"value": 7.5, "unit": "in"}
